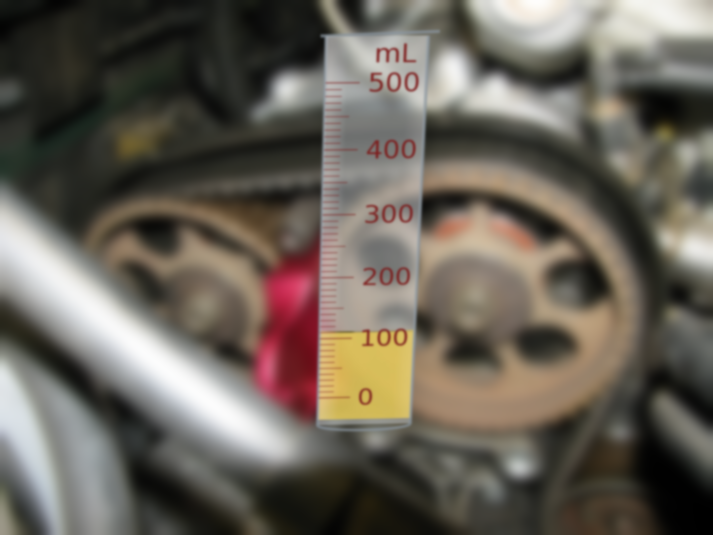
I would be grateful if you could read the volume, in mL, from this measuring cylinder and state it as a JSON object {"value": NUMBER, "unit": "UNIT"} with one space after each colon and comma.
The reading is {"value": 110, "unit": "mL"}
